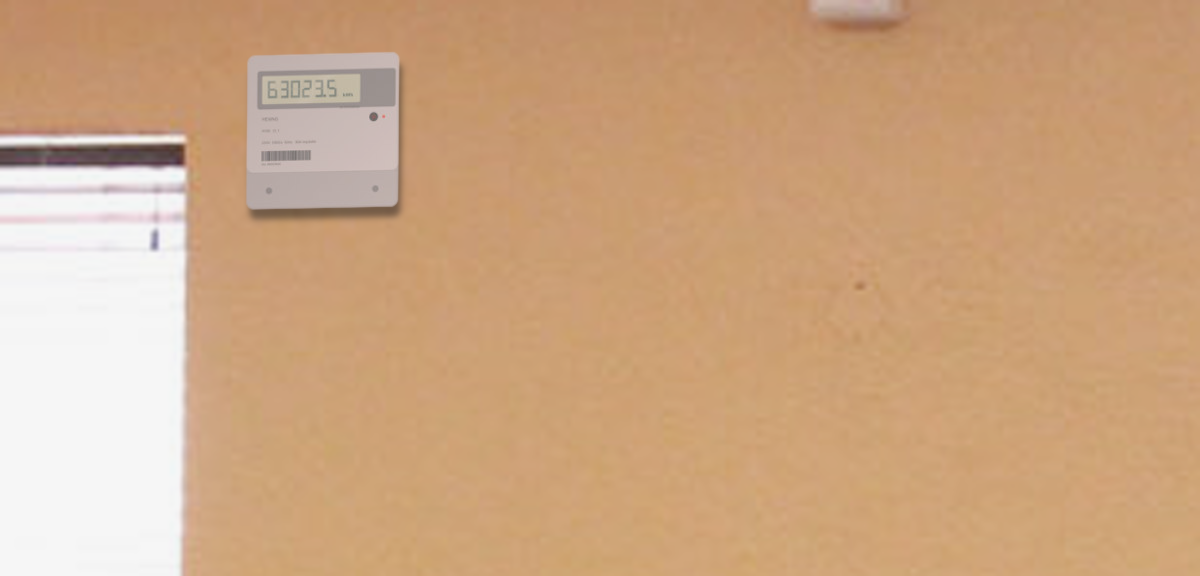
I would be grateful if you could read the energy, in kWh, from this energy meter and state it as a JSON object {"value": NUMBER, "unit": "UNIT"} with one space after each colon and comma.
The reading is {"value": 63023.5, "unit": "kWh"}
